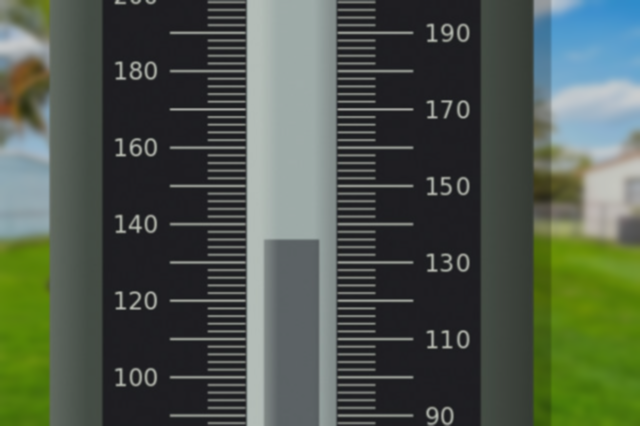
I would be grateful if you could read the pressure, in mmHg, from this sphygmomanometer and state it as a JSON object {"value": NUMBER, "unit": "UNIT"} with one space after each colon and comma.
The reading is {"value": 136, "unit": "mmHg"}
